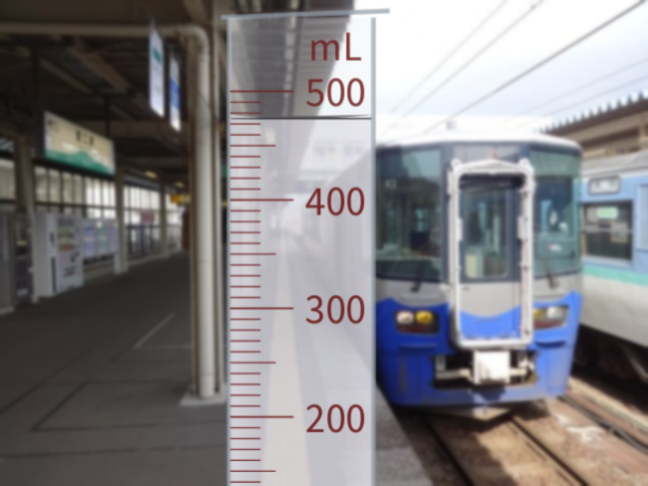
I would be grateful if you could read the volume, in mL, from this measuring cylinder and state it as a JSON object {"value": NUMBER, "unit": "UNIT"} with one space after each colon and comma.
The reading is {"value": 475, "unit": "mL"}
